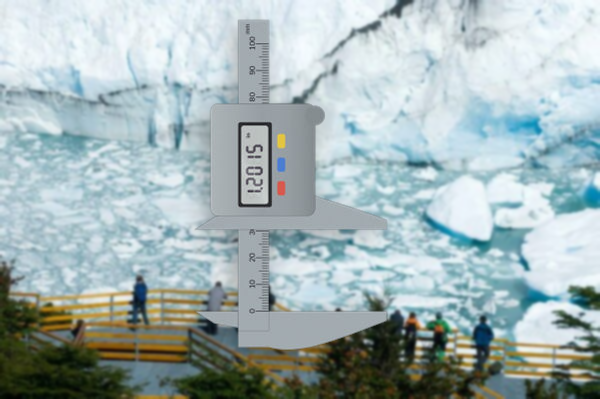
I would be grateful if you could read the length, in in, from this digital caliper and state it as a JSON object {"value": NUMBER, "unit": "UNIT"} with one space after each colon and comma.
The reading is {"value": 1.2015, "unit": "in"}
